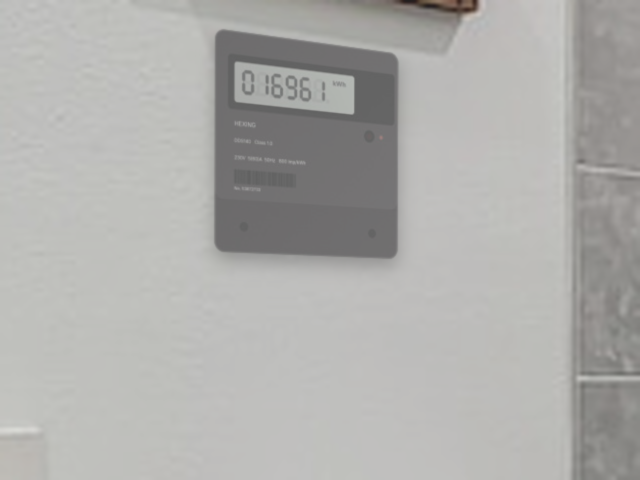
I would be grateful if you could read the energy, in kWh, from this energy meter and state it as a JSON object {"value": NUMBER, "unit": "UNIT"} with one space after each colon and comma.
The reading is {"value": 16961, "unit": "kWh"}
